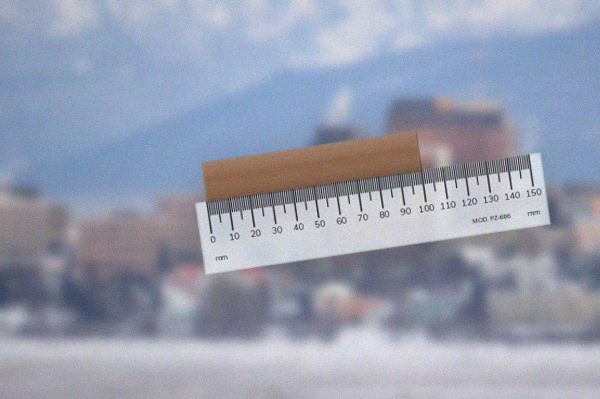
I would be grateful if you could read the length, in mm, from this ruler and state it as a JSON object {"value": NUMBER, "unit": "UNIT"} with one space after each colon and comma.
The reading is {"value": 100, "unit": "mm"}
